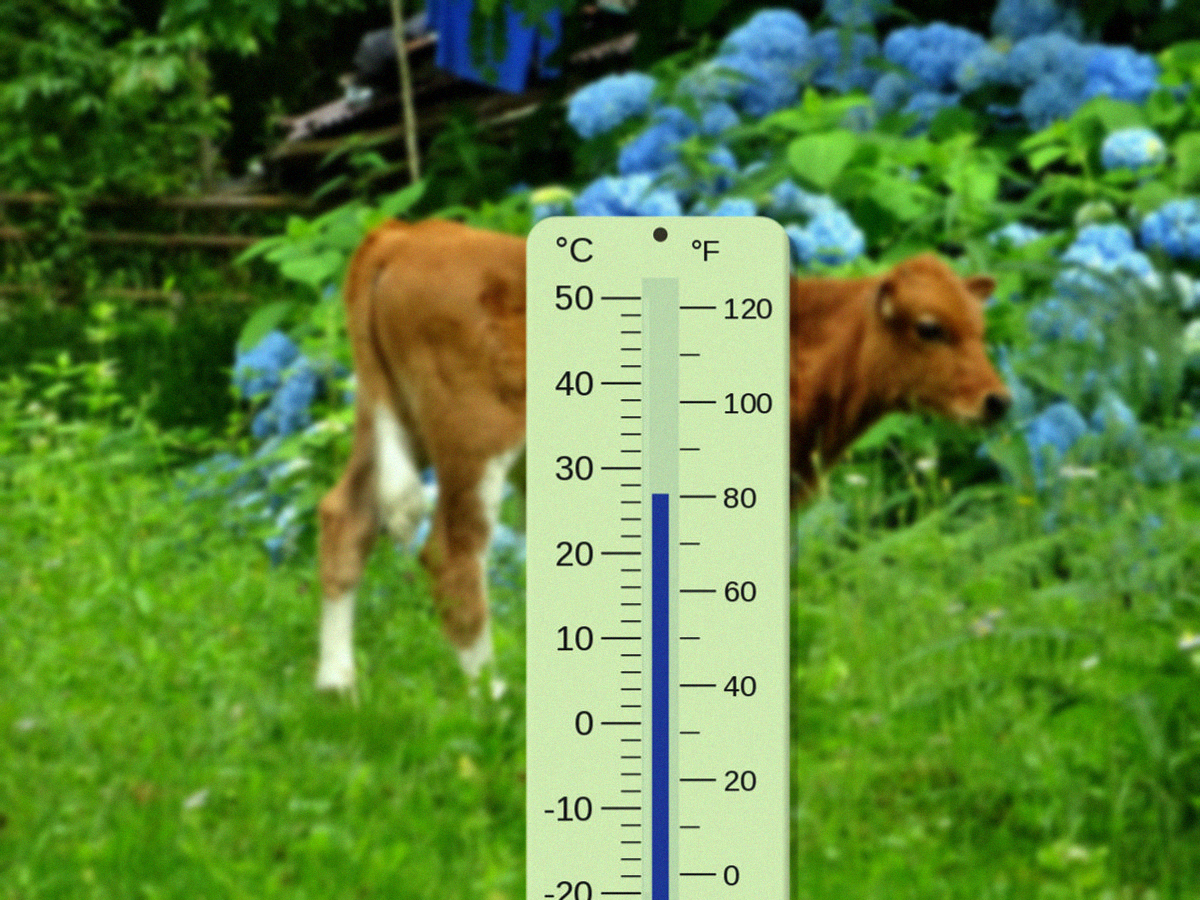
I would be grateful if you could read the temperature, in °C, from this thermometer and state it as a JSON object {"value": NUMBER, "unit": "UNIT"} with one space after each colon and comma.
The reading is {"value": 27, "unit": "°C"}
